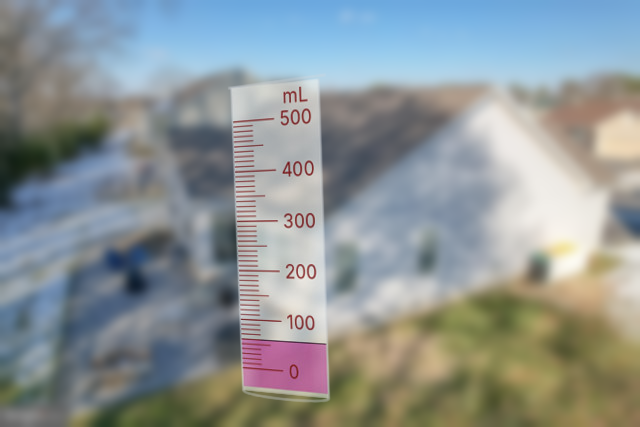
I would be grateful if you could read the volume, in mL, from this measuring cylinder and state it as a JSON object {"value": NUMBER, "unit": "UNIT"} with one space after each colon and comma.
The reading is {"value": 60, "unit": "mL"}
